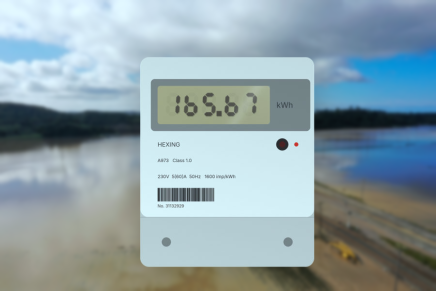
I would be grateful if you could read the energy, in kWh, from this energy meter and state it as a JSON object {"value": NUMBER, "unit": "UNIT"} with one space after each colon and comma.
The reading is {"value": 165.67, "unit": "kWh"}
